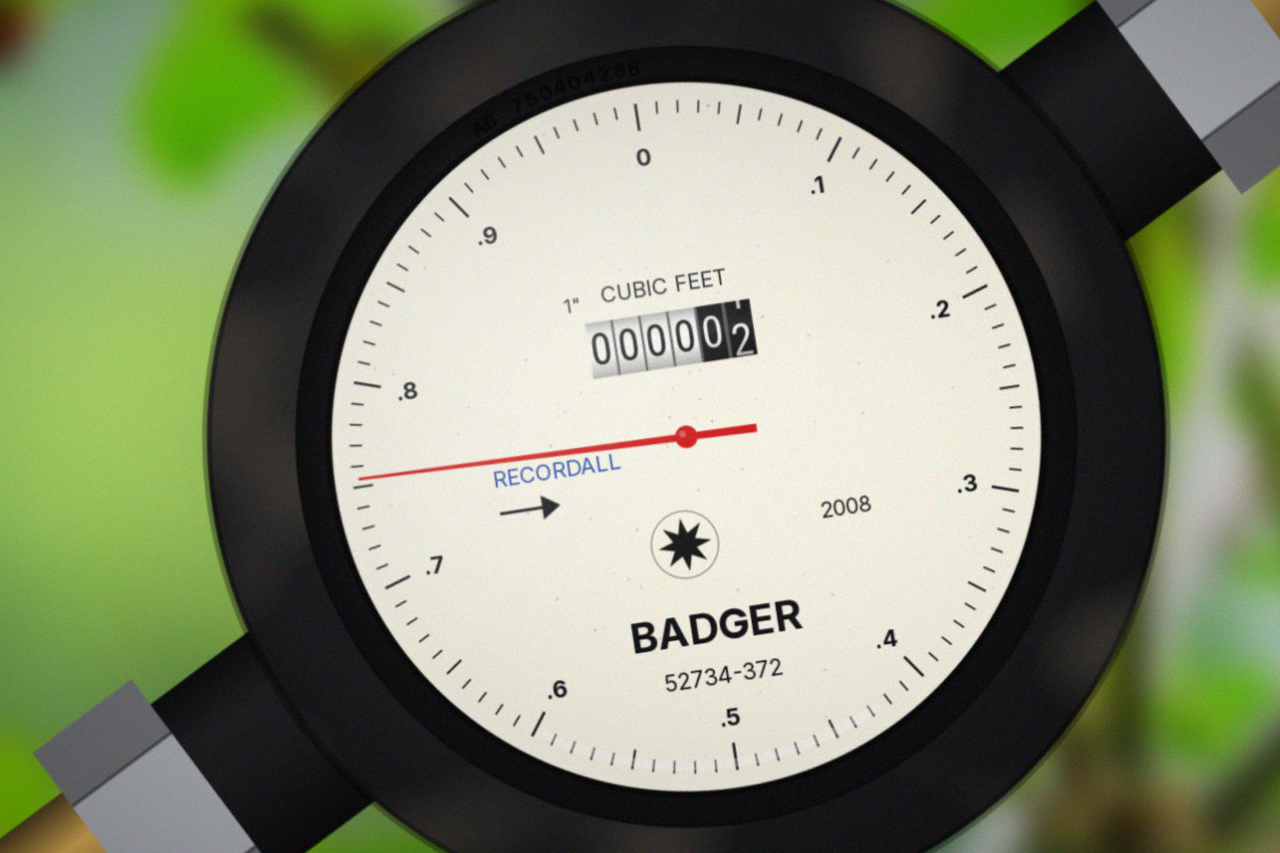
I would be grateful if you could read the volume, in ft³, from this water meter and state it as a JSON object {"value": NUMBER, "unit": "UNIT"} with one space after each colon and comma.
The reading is {"value": 1.75, "unit": "ft³"}
